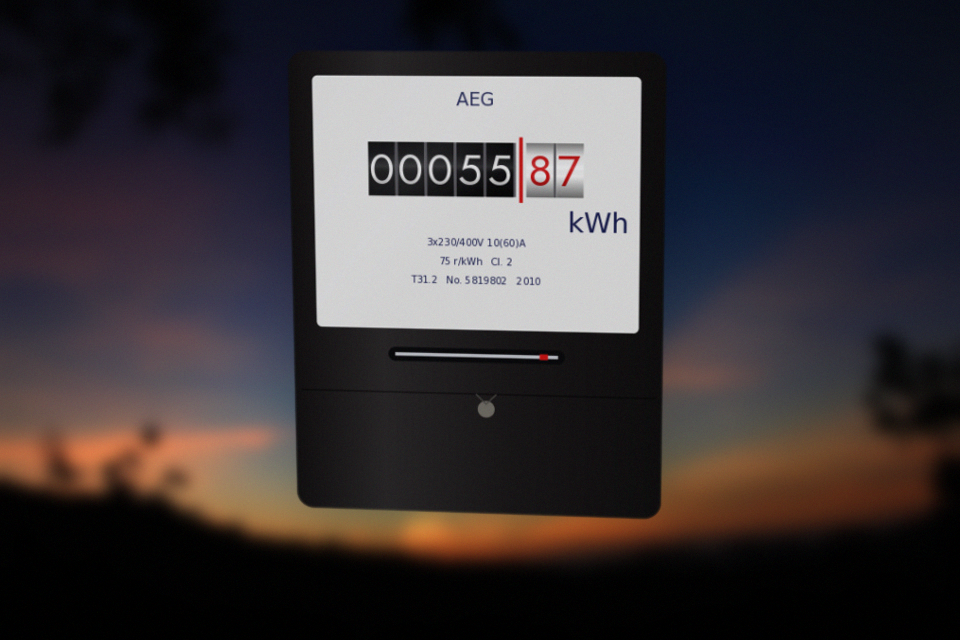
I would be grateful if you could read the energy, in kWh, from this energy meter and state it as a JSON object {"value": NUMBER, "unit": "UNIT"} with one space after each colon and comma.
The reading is {"value": 55.87, "unit": "kWh"}
